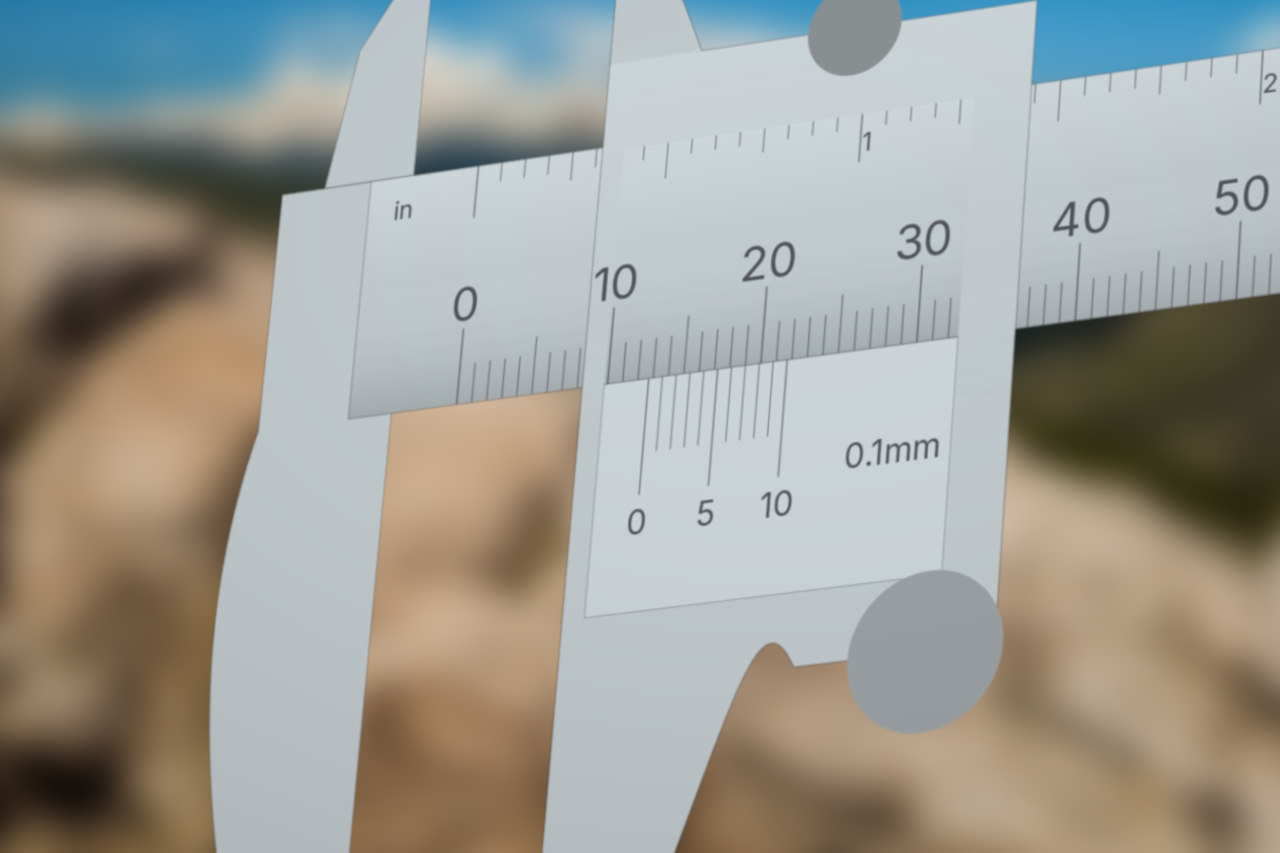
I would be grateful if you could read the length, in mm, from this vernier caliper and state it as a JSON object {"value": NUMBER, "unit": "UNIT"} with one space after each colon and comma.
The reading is {"value": 12.7, "unit": "mm"}
